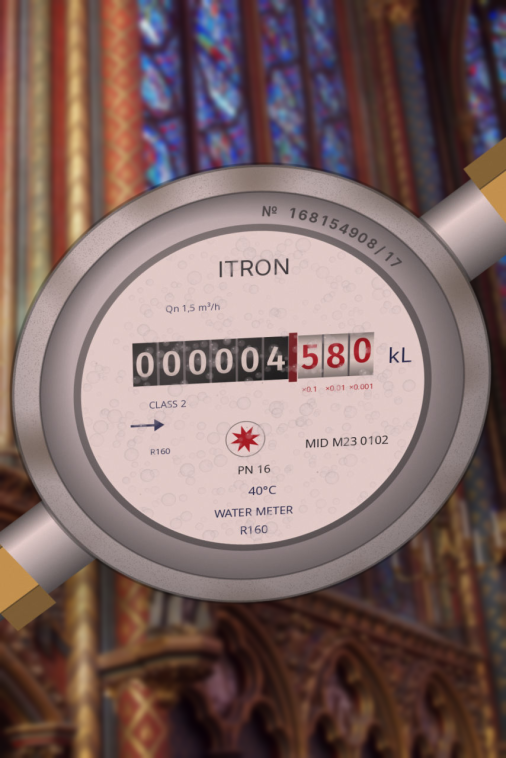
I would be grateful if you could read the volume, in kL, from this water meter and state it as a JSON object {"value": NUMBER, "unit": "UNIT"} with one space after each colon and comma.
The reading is {"value": 4.580, "unit": "kL"}
